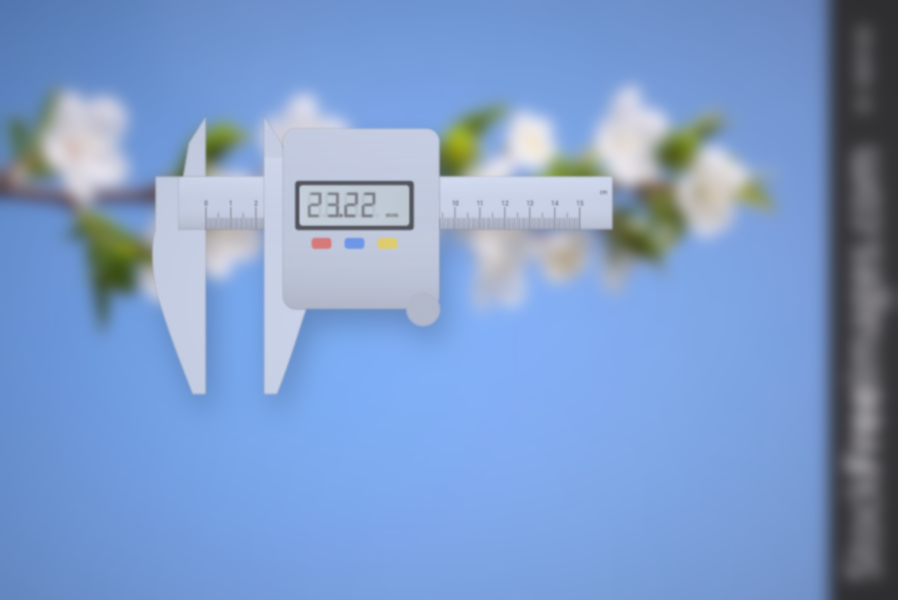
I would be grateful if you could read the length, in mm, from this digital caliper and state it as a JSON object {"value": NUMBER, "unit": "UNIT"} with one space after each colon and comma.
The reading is {"value": 23.22, "unit": "mm"}
